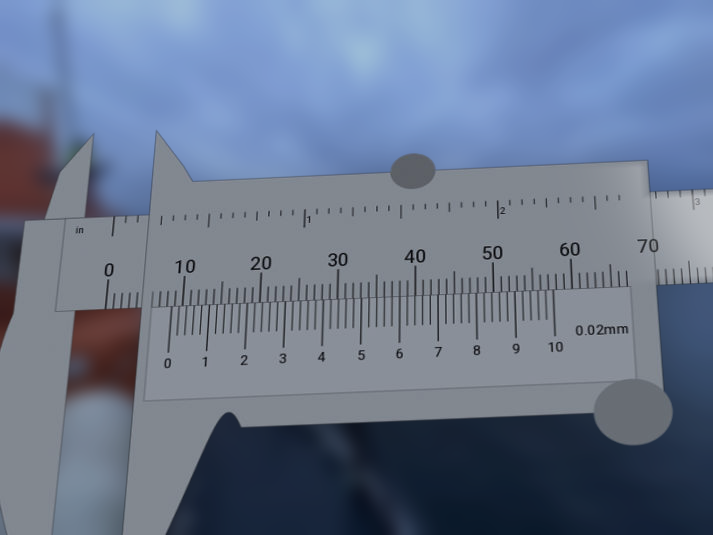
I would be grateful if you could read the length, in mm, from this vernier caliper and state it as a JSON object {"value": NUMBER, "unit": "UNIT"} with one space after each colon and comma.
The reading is {"value": 8.6, "unit": "mm"}
